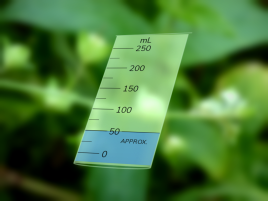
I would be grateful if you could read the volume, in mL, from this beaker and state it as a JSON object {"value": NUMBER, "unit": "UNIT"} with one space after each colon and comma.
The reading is {"value": 50, "unit": "mL"}
